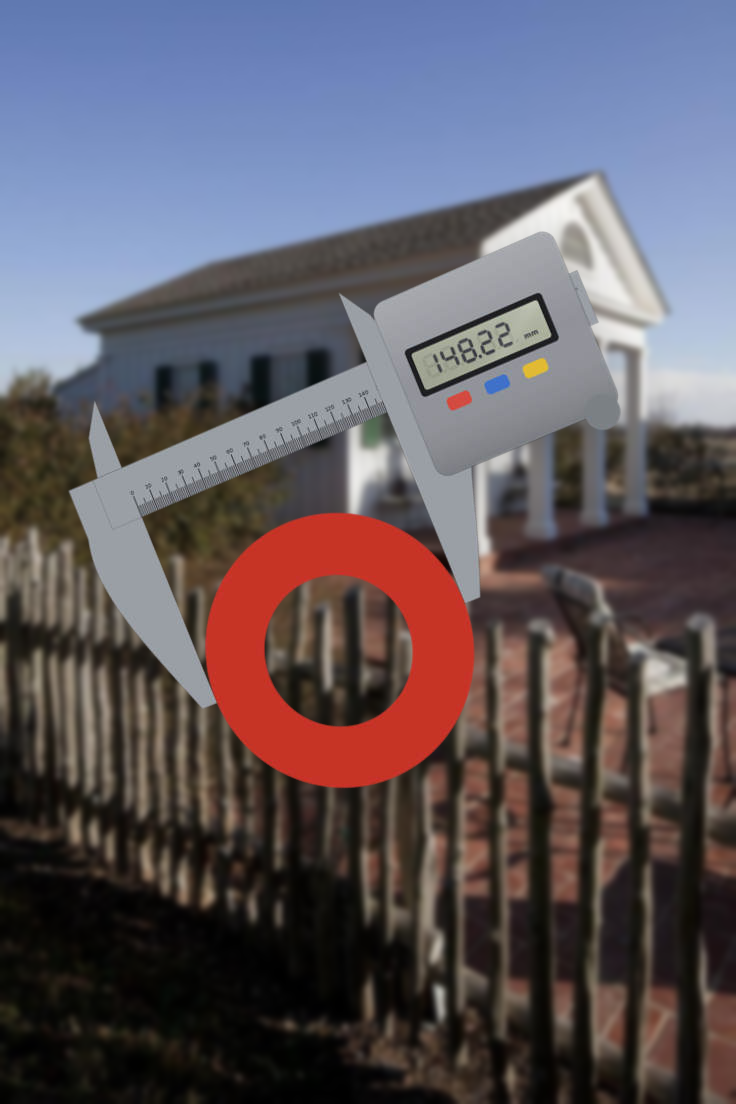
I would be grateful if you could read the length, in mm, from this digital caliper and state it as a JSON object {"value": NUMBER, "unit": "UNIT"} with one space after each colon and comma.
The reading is {"value": 148.22, "unit": "mm"}
